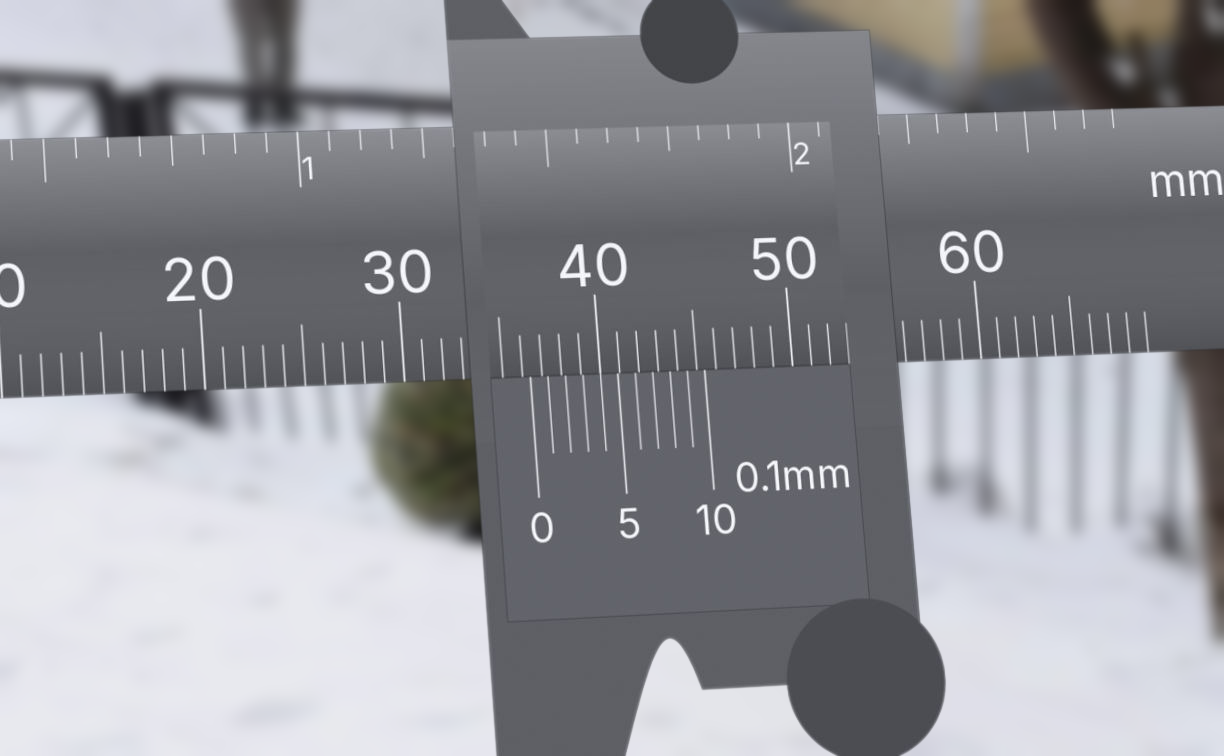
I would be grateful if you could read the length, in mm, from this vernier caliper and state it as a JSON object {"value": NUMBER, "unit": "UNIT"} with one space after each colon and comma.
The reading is {"value": 36.4, "unit": "mm"}
